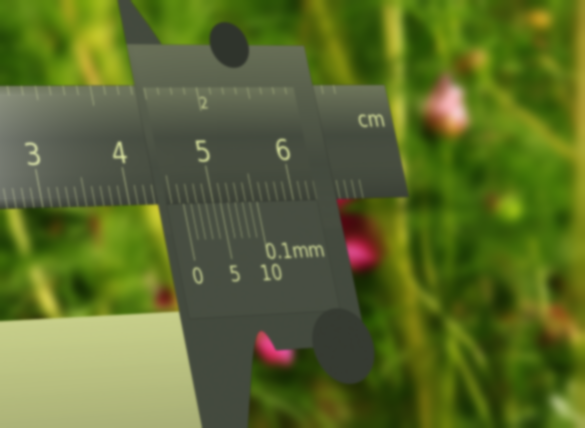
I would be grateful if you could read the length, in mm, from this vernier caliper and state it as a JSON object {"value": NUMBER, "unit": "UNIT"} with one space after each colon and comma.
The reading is {"value": 46.4, "unit": "mm"}
